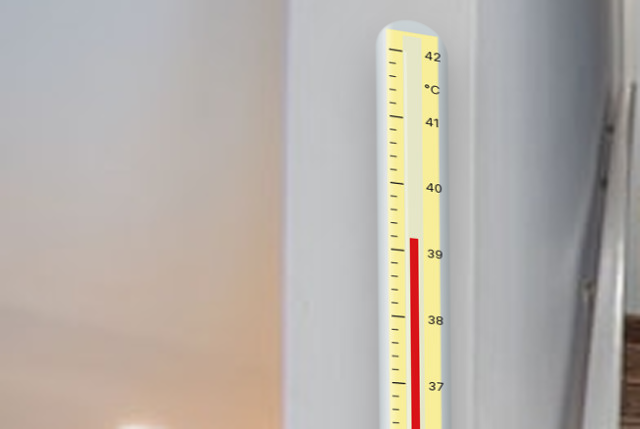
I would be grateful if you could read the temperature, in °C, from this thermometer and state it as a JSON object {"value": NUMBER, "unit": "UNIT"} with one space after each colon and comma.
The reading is {"value": 39.2, "unit": "°C"}
